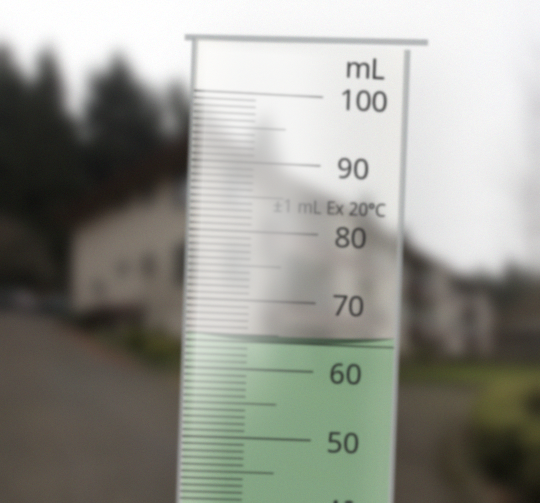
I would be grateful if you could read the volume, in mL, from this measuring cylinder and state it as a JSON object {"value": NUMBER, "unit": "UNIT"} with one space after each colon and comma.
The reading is {"value": 64, "unit": "mL"}
